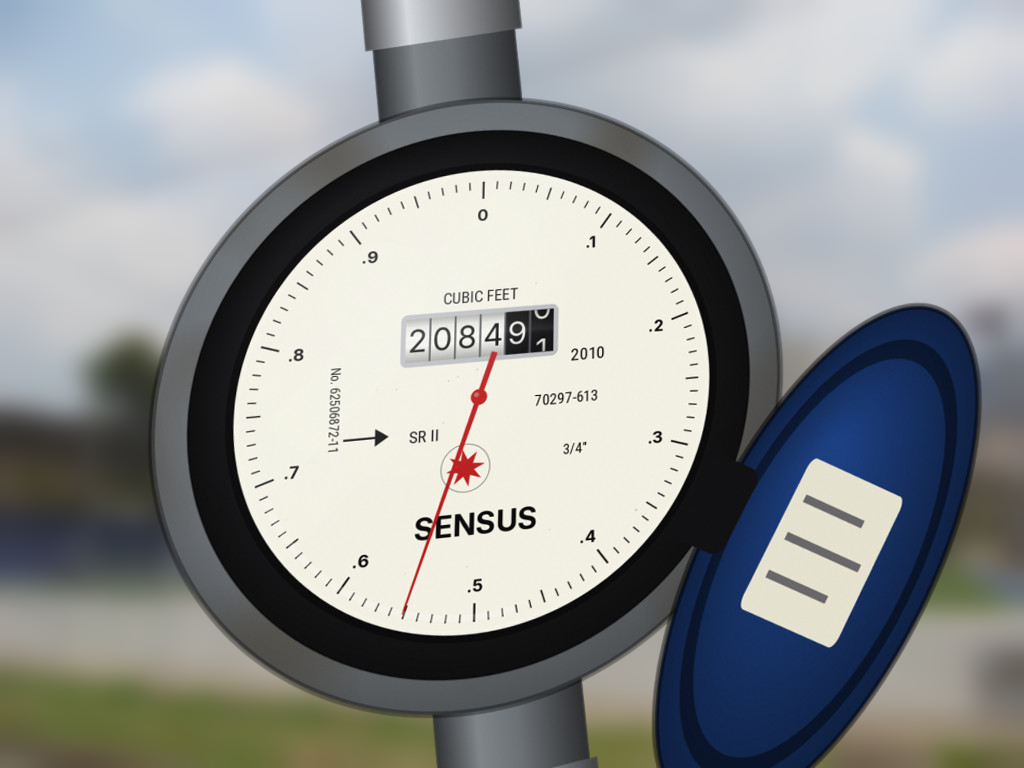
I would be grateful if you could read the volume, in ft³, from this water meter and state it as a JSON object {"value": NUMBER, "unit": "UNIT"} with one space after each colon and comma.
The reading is {"value": 208490.55, "unit": "ft³"}
